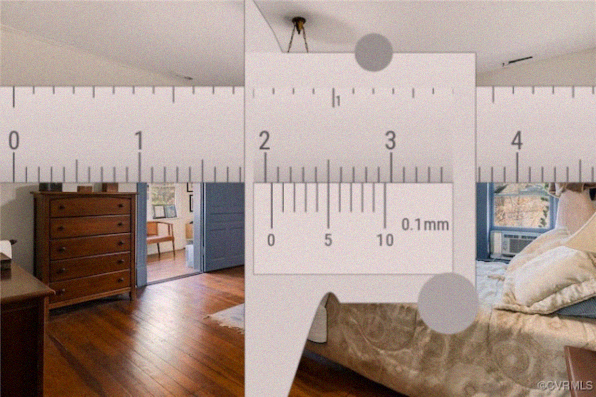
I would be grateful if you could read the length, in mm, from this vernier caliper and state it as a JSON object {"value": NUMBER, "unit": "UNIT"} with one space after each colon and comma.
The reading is {"value": 20.5, "unit": "mm"}
